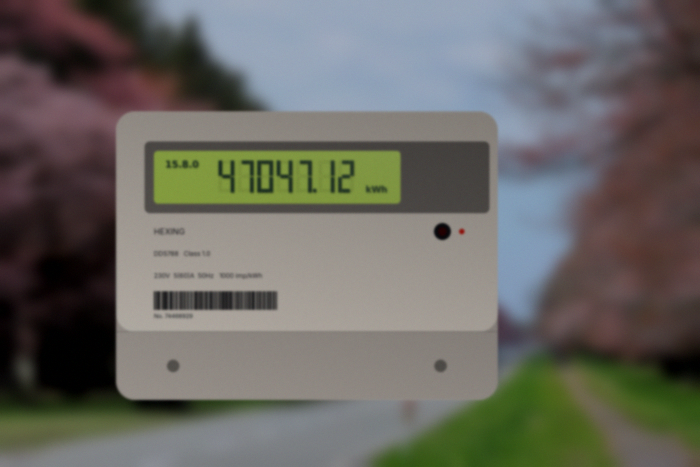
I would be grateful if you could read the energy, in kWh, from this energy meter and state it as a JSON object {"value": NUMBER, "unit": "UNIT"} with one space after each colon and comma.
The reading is {"value": 47047.12, "unit": "kWh"}
